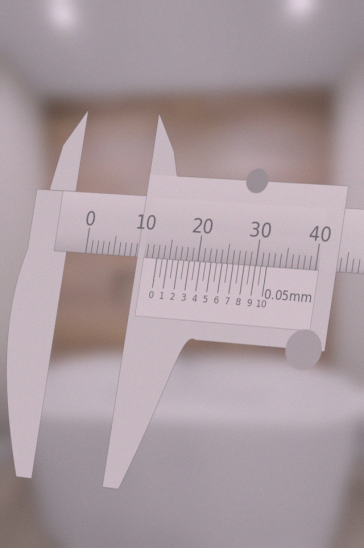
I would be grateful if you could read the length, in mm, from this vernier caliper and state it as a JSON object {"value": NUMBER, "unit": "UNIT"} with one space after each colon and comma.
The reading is {"value": 12.8, "unit": "mm"}
